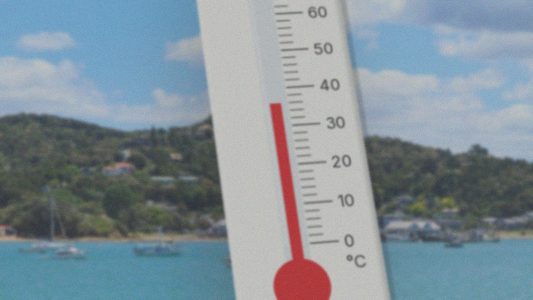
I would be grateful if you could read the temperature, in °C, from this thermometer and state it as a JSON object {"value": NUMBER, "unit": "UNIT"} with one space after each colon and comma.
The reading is {"value": 36, "unit": "°C"}
